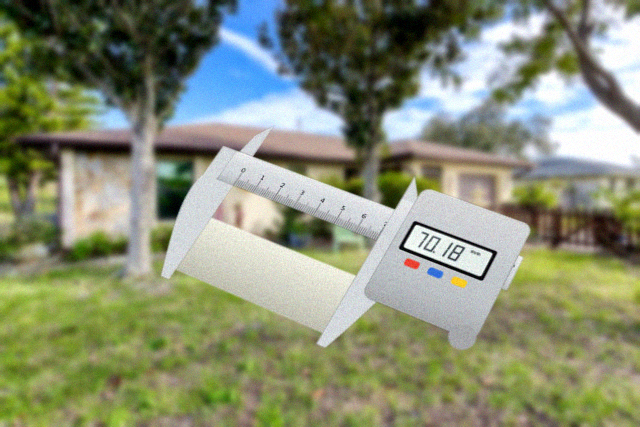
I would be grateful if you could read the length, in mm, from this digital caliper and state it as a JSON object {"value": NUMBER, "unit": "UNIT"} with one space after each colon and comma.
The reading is {"value": 70.18, "unit": "mm"}
